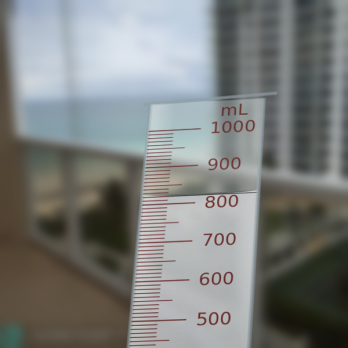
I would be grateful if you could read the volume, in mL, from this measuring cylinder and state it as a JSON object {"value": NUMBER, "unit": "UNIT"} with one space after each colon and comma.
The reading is {"value": 820, "unit": "mL"}
